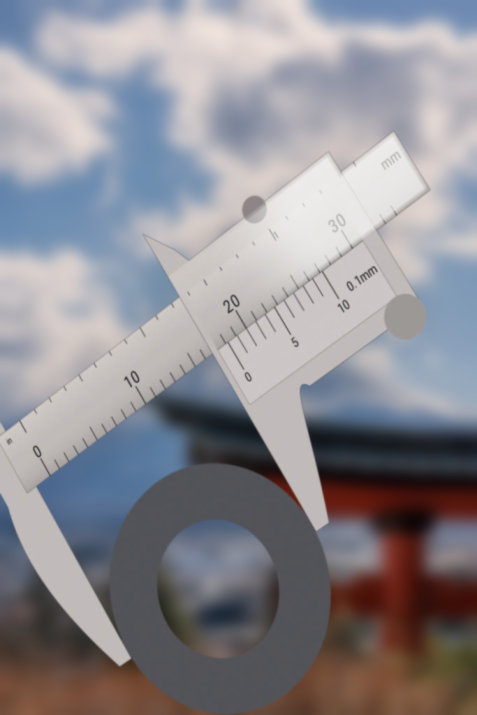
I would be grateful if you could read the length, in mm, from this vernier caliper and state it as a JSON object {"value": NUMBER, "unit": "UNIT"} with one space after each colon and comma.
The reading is {"value": 18.2, "unit": "mm"}
